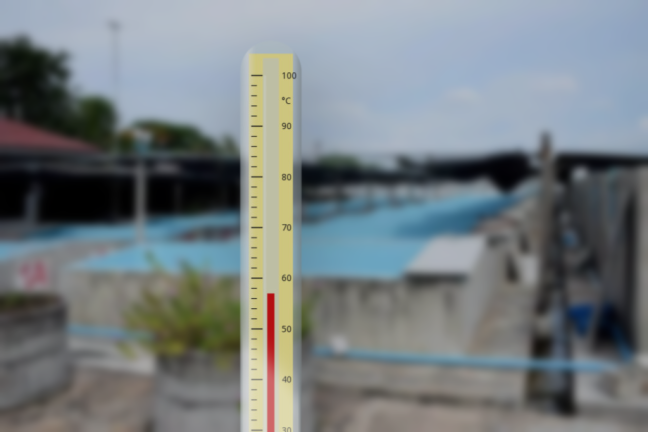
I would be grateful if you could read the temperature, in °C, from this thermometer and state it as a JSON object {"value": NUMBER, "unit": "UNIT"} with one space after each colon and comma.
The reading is {"value": 57, "unit": "°C"}
